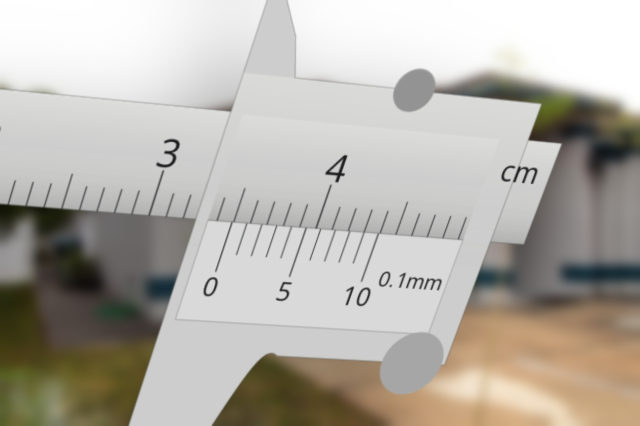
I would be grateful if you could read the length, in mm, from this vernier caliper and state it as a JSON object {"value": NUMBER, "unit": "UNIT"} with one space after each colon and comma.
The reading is {"value": 34.9, "unit": "mm"}
